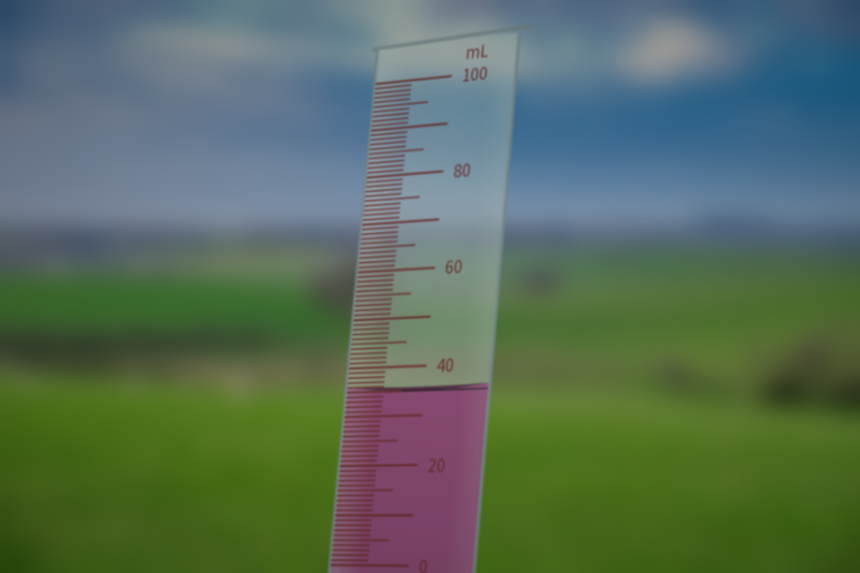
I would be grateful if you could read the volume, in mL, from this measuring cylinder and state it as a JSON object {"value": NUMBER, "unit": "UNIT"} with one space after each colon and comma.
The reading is {"value": 35, "unit": "mL"}
